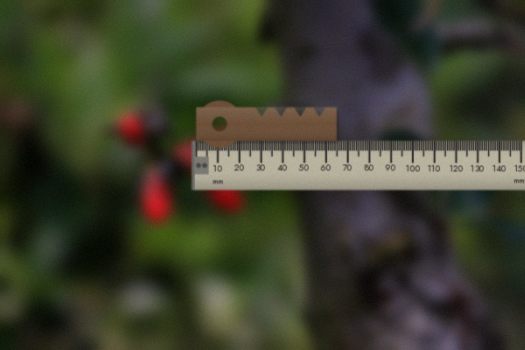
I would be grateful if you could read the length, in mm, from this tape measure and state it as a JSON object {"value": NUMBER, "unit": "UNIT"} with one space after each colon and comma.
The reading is {"value": 65, "unit": "mm"}
